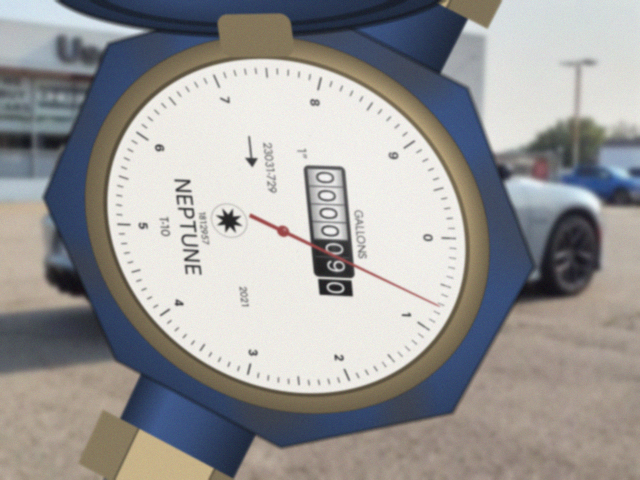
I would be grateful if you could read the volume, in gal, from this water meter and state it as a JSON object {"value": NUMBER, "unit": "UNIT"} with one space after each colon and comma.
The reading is {"value": 90.7, "unit": "gal"}
